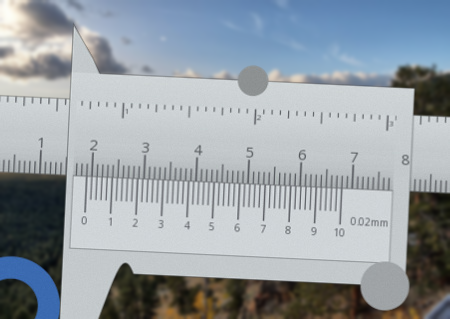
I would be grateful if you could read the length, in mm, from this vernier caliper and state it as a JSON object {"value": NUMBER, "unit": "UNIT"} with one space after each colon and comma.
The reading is {"value": 19.0, "unit": "mm"}
